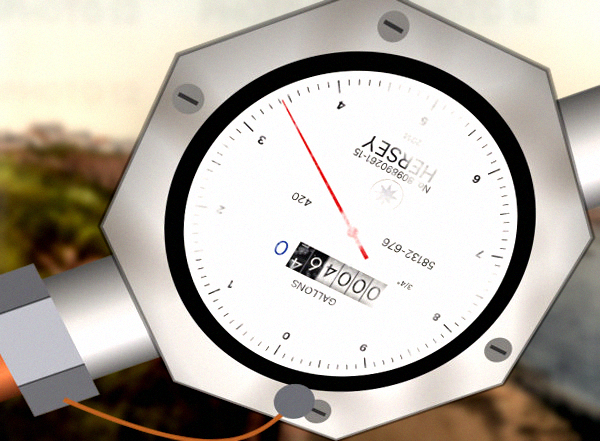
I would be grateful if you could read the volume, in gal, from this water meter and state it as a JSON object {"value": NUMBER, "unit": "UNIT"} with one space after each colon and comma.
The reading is {"value": 4643.4, "unit": "gal"}
